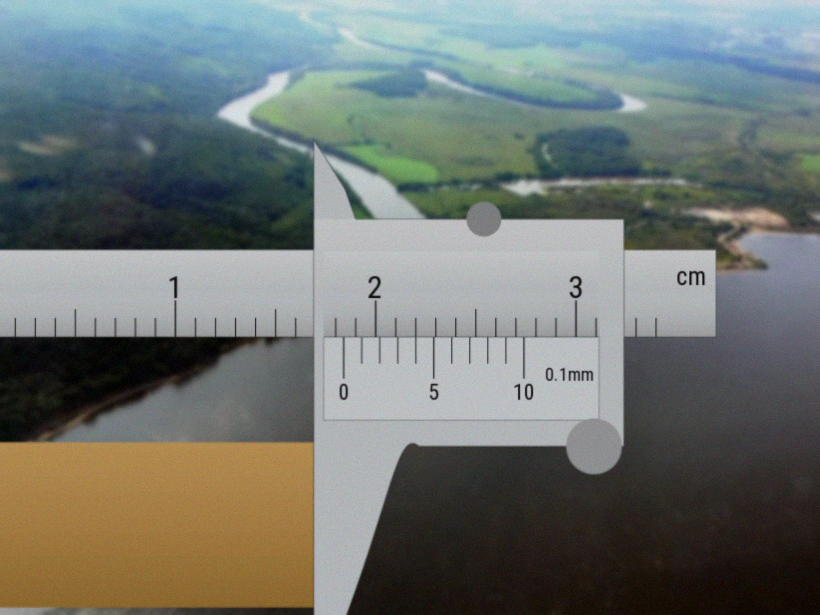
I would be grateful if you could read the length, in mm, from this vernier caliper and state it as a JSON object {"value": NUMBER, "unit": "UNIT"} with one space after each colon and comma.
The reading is {"value": 18.4, "unit": "mm"}
